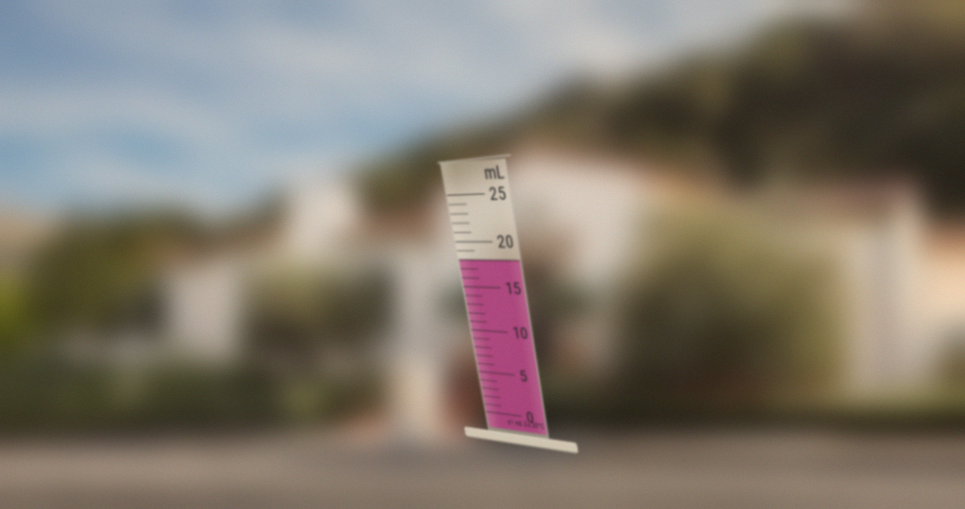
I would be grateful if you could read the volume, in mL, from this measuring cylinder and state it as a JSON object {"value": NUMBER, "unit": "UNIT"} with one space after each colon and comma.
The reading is {"value": 18, "unit": "mL"}
